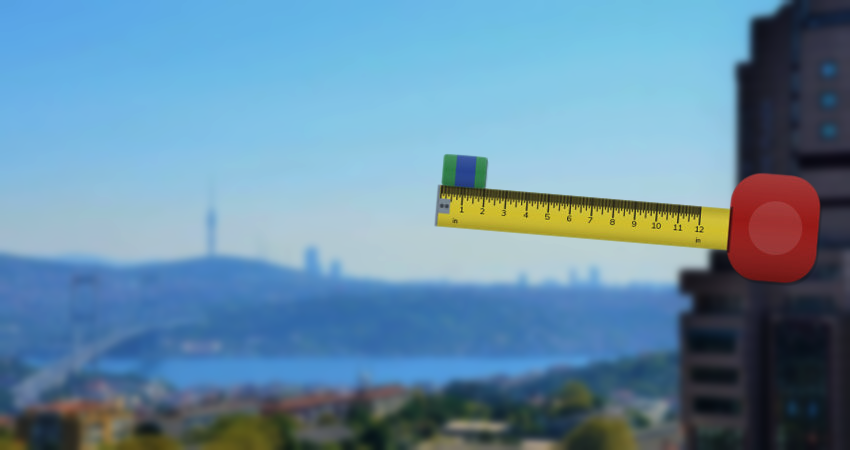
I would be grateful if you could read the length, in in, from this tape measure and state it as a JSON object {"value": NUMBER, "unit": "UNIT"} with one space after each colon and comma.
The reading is {"value": 2, "unit": "in"}
